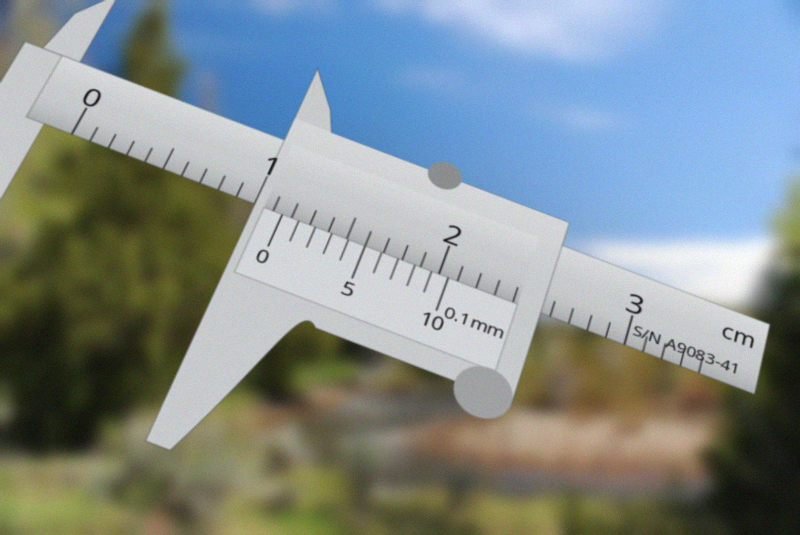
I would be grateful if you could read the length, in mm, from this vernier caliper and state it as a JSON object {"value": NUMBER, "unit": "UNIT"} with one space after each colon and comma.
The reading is {"value": 11.5, "unit": "mm"}
